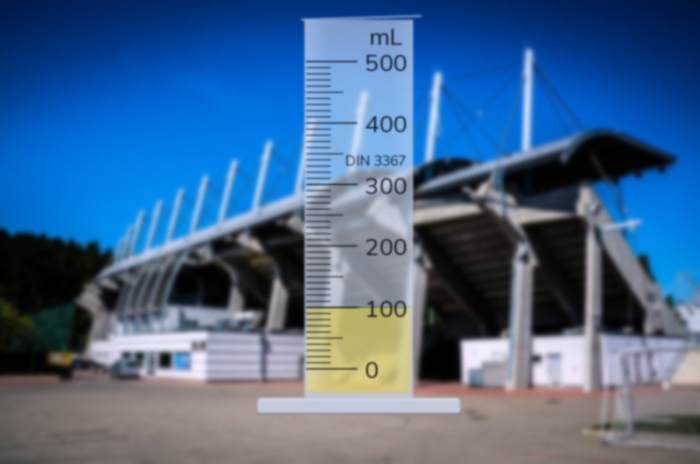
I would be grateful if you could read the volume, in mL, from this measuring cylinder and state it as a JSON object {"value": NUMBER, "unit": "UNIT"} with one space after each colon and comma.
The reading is {"value": 100, "unit": "mL"}
